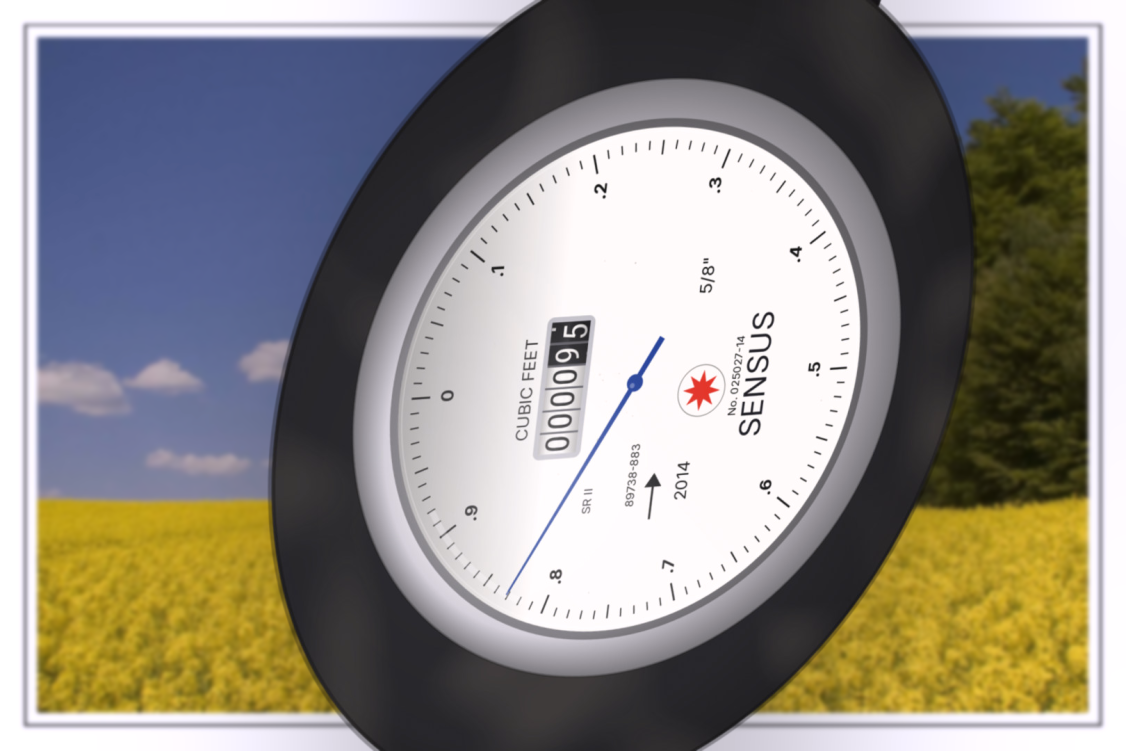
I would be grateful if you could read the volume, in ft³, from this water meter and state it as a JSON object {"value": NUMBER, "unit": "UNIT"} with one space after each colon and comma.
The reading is {"value": 94.83, "unit": "ft³"}
